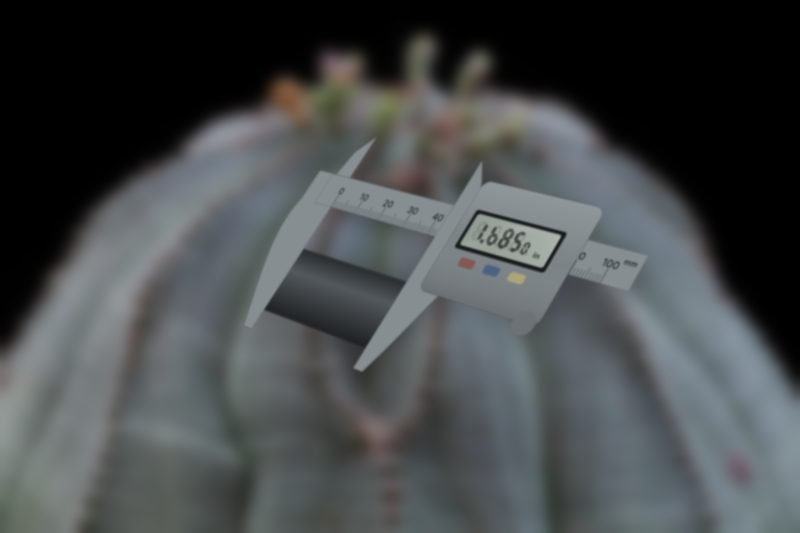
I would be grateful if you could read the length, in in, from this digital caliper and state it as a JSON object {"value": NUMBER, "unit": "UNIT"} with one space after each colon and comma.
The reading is {"value": 1.6850, "unit": "in"}
